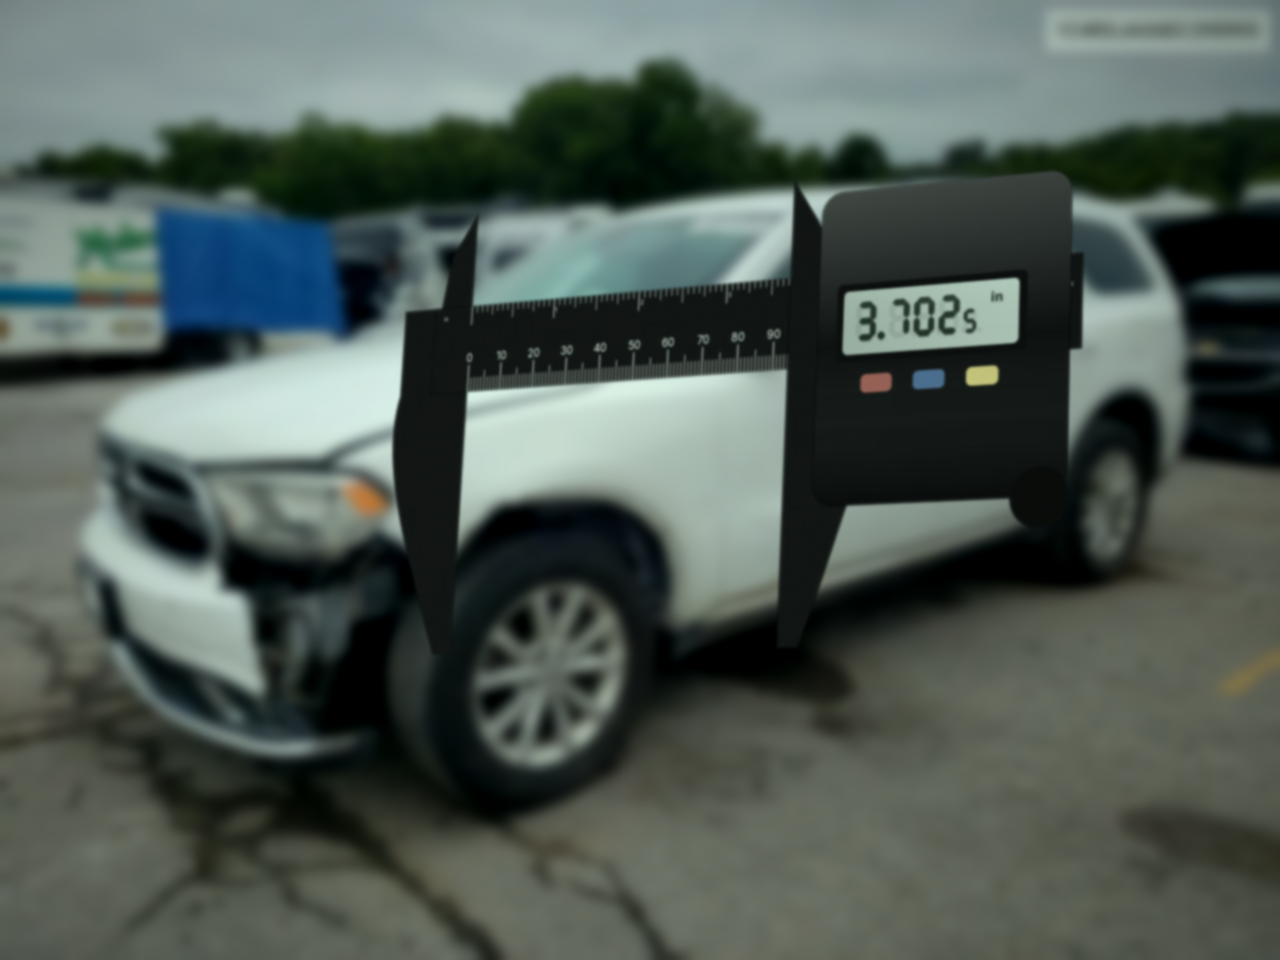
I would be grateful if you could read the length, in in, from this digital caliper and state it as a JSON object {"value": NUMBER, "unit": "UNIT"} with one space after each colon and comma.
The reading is {"value": 3.7025, "unit": "in"}
